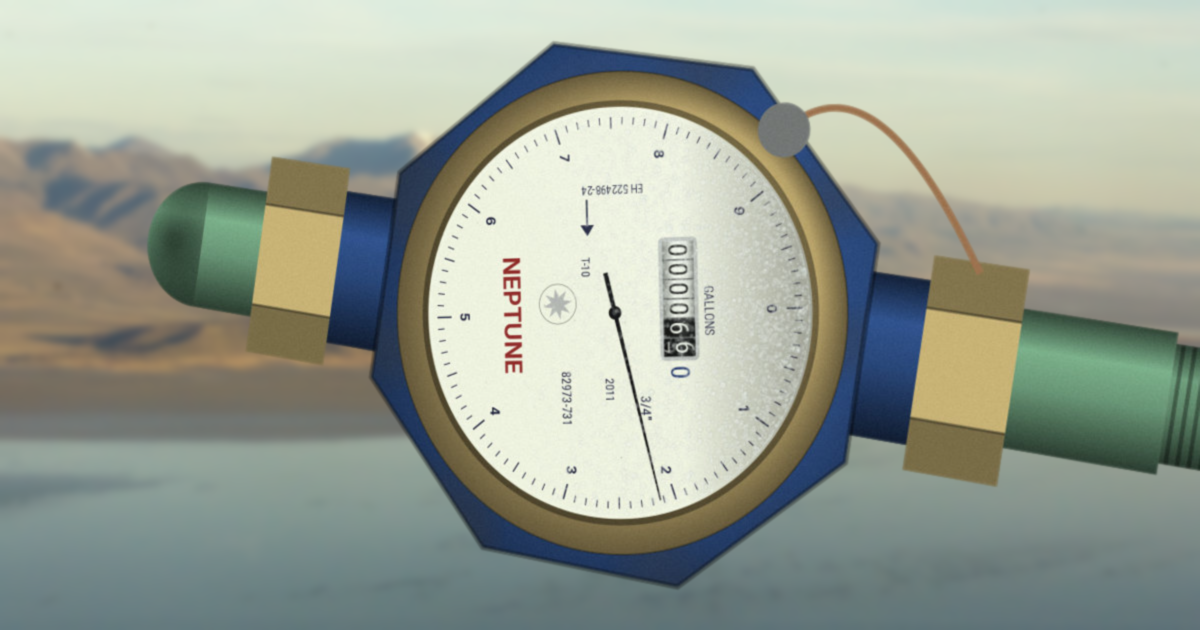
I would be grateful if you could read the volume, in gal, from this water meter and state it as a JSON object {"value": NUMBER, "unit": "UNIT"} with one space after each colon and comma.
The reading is {"value": 662.1, "unit": "gal"}
